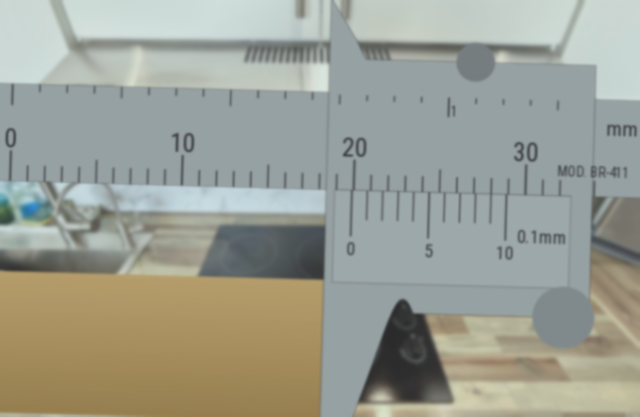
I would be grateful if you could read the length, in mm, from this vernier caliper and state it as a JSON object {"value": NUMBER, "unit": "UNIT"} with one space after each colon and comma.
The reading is {"value": 19.9, "unit": "mm"}
